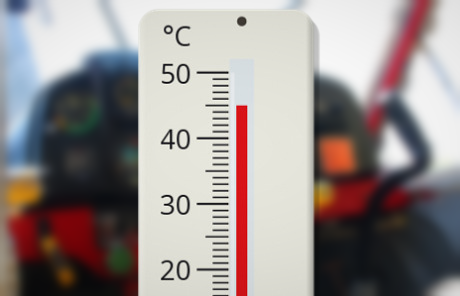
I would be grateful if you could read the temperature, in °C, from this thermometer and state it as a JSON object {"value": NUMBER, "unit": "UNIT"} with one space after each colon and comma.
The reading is {"value": 45, "unit": "°C"}
